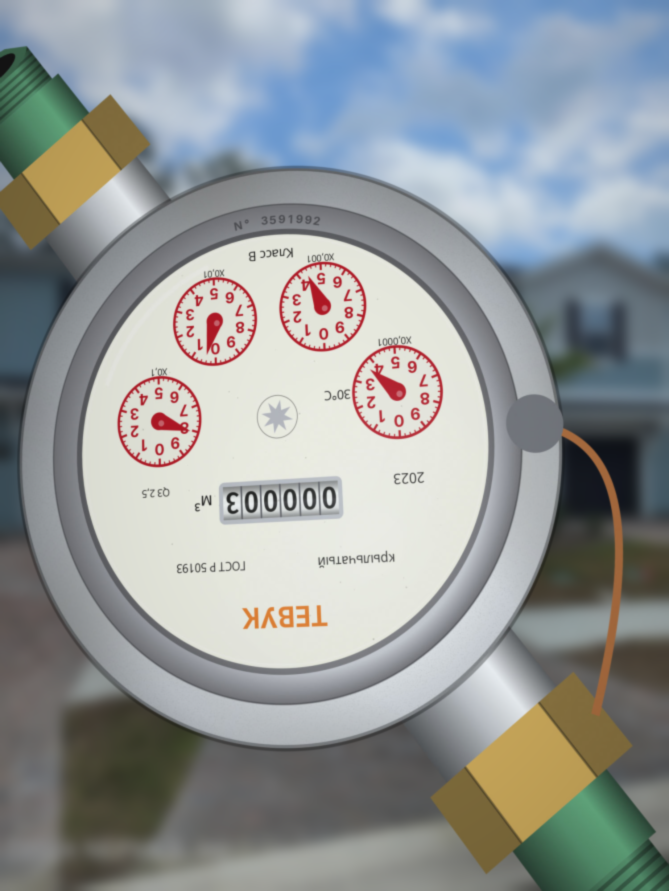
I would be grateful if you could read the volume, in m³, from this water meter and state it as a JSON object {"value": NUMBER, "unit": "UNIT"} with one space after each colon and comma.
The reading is {"value": 3.8043, "unit": "m³"}
